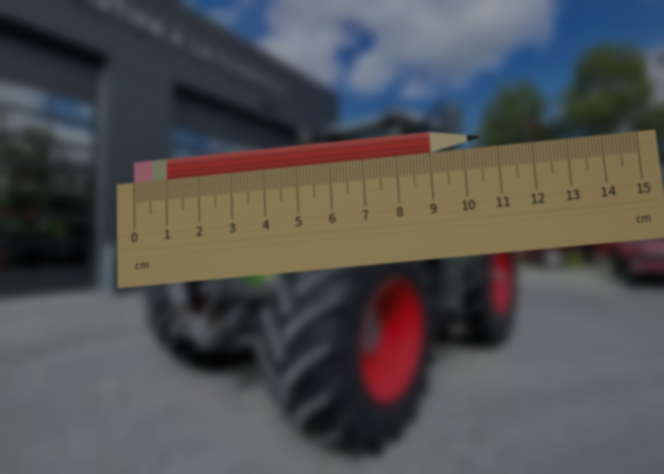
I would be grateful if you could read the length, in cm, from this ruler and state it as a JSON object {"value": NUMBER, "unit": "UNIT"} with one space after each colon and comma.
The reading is {"value": 10.5, "unit": "cm"}
